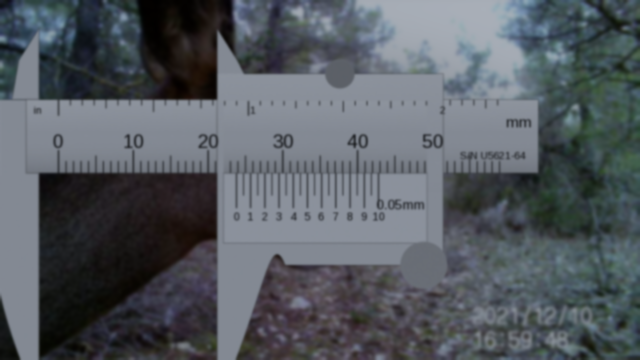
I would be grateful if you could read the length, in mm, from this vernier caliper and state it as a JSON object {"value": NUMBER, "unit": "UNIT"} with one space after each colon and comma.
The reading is {"value": 23.8, "unit": "mm"}
